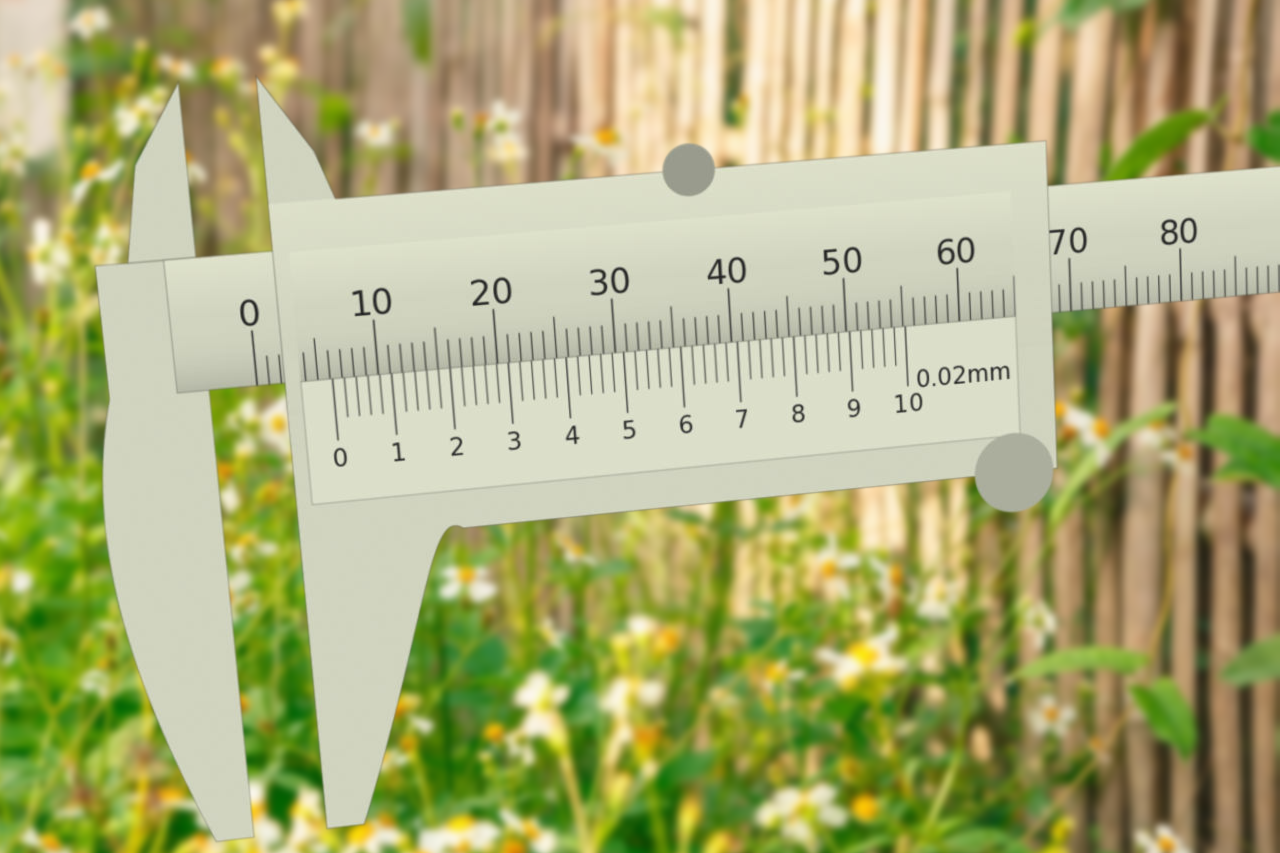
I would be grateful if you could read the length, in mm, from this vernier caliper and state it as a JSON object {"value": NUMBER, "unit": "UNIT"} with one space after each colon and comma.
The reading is {"value": 6.2, "unit": "mm"}
